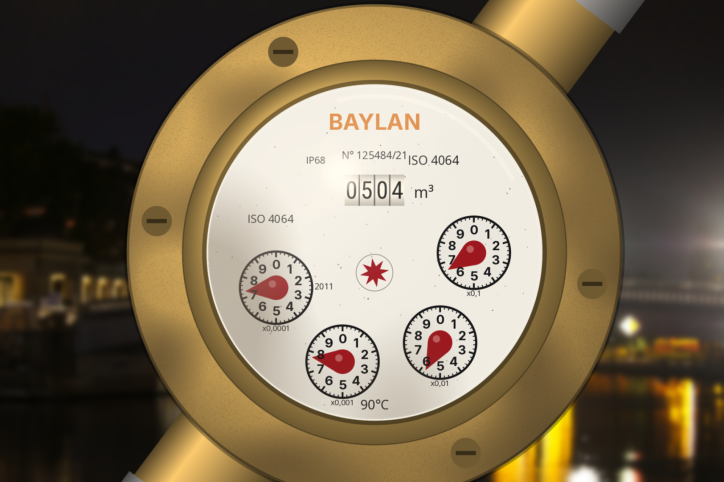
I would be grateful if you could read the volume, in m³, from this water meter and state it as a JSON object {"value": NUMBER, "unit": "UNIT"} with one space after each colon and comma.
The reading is {"value": 504.6577, "unit": "m³"}
